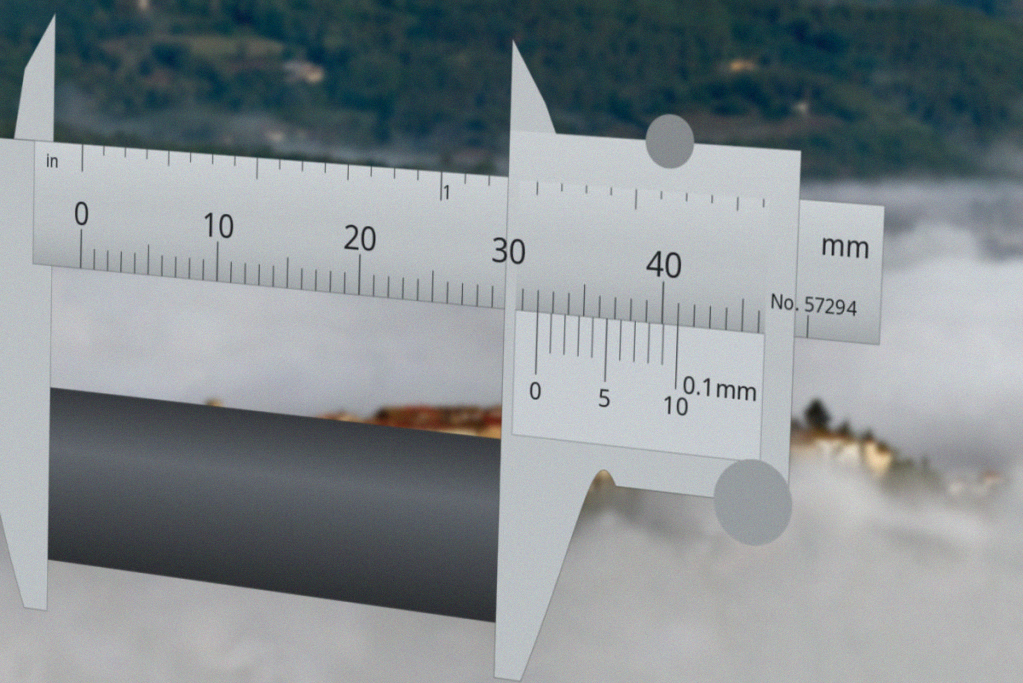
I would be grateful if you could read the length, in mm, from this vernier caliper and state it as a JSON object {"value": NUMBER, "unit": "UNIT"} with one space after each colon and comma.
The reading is {"value": 32.0, "unit": "mm"}
